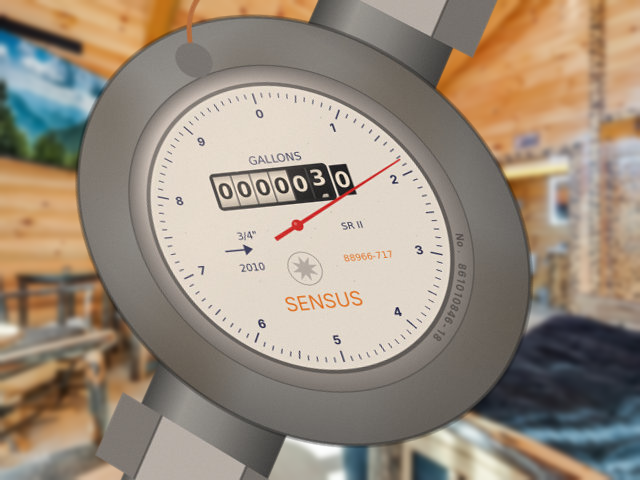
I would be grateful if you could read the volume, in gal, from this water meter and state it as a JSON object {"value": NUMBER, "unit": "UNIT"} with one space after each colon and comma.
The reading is {"value": 31.8, "unit": "gal"}
